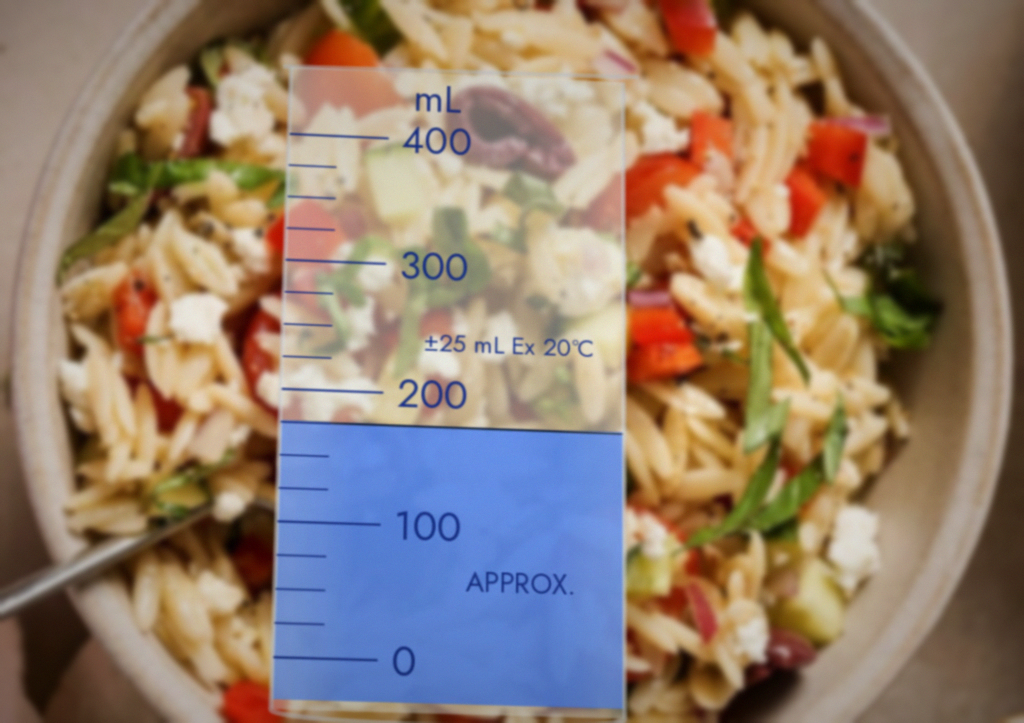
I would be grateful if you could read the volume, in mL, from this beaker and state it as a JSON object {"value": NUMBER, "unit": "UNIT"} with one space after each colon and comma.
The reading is {"value": 175, "unit": "mL"}
